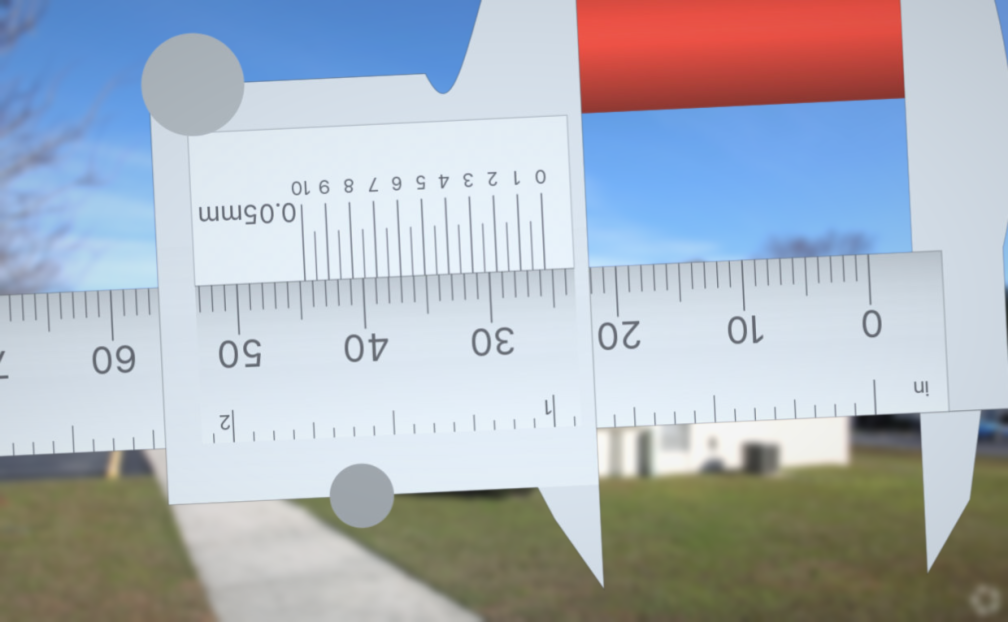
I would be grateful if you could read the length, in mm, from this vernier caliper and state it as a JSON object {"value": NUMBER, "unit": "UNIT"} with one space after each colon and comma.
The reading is {"value": 25.6, "unit": "mm"}
